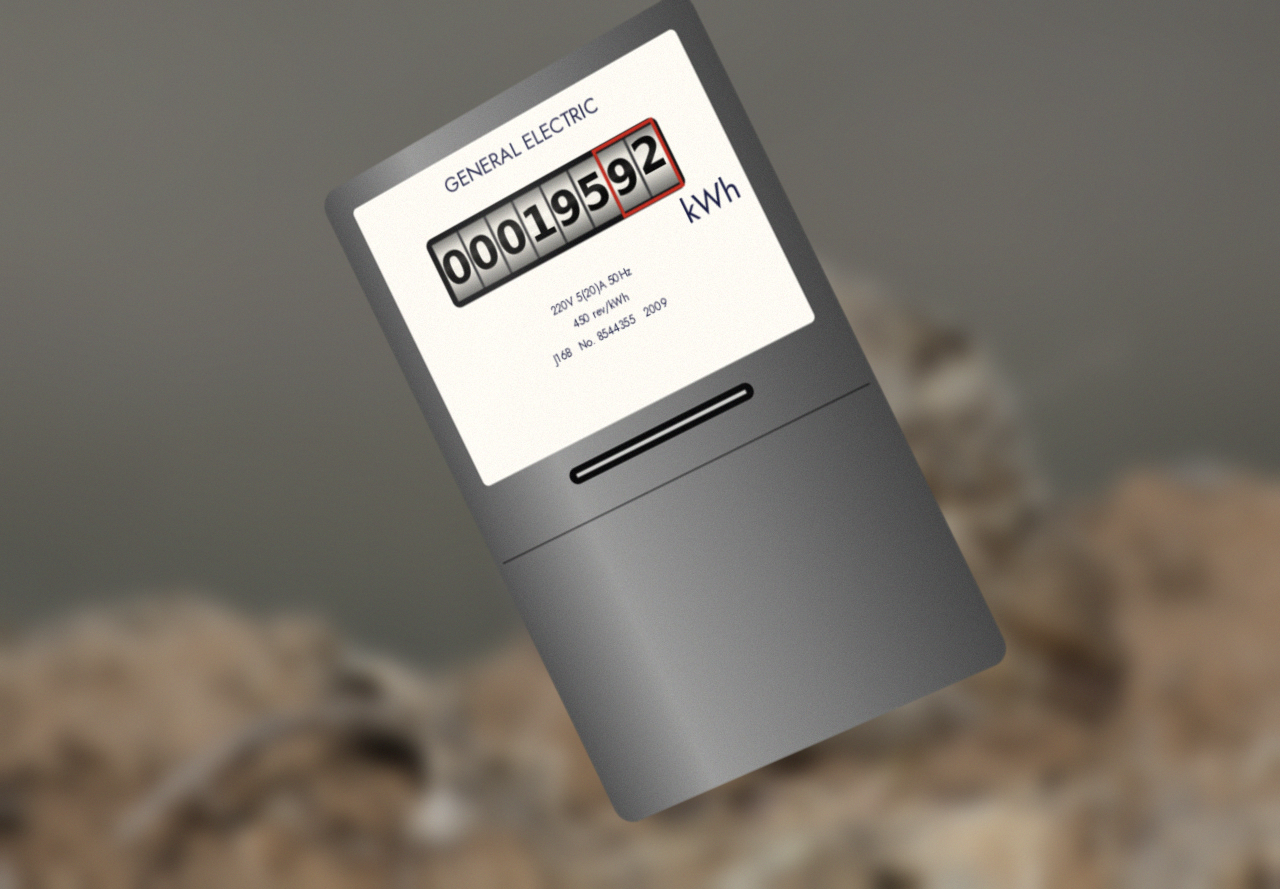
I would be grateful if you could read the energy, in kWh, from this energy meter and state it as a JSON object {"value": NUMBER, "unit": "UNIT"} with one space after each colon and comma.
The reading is {"value": 195.92, "unit": "kWh"}
